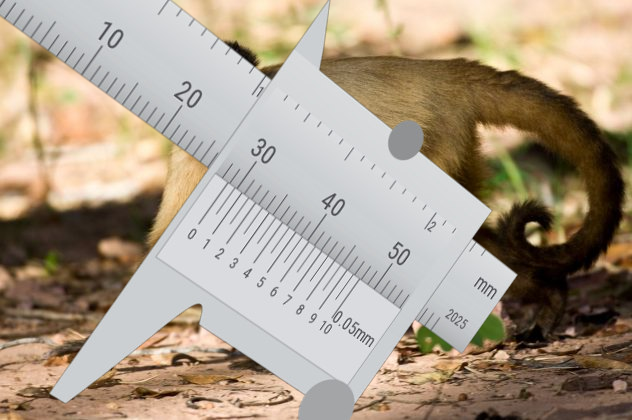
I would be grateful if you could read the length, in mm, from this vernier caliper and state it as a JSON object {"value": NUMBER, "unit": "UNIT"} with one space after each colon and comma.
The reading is {"value": 28.8, "unit": "mm"}
